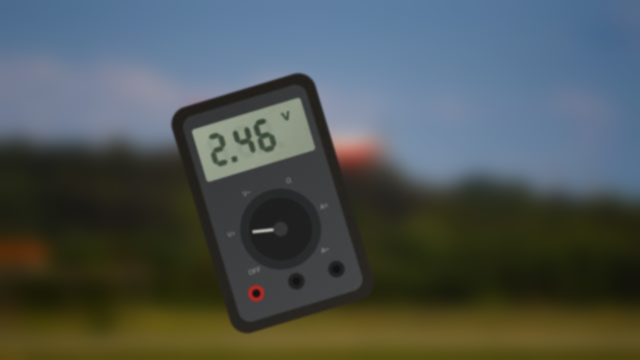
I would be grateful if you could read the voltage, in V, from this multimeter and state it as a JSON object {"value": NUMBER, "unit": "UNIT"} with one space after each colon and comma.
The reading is {"value": 2.46, "unit": "V"}
